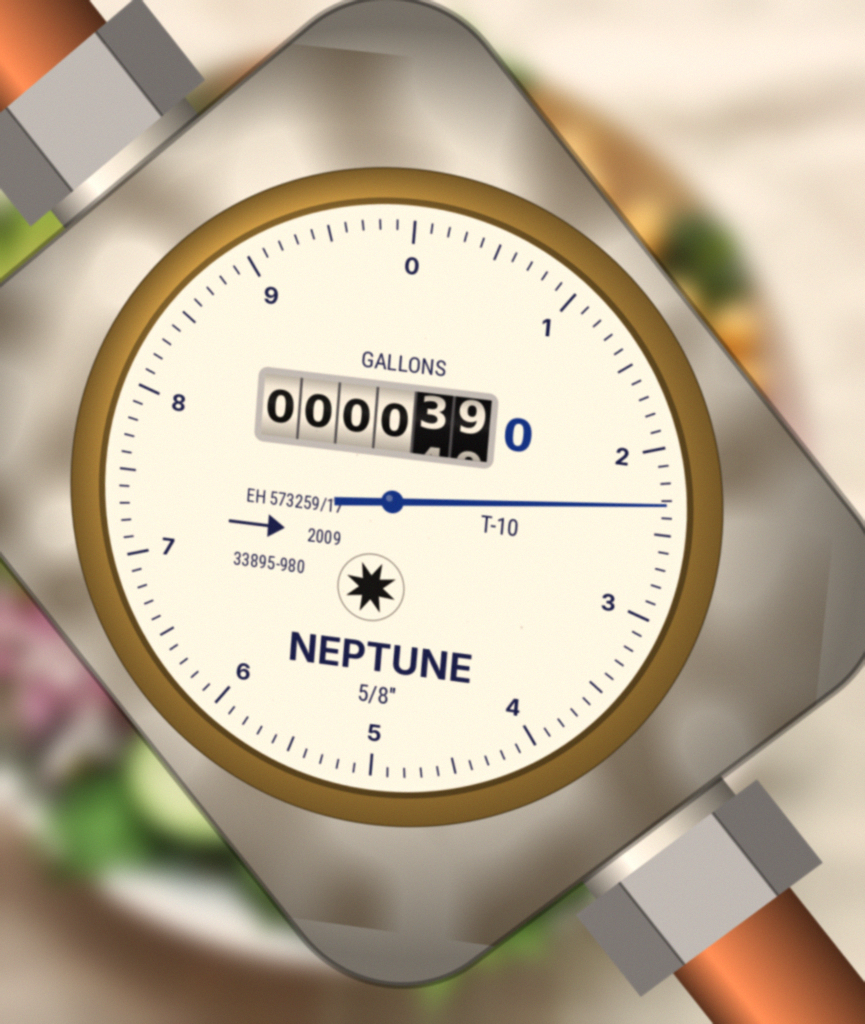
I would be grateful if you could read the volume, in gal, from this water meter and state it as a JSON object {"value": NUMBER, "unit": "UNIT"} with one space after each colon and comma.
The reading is {"value": 392.3, "unit": "gal"}
